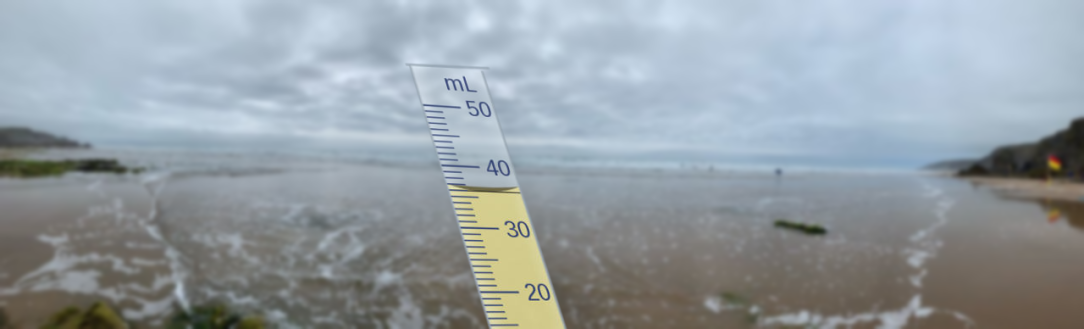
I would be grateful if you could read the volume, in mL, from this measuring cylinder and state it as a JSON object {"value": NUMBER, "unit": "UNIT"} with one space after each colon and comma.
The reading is {"value": 36, "unit": "mL"}
